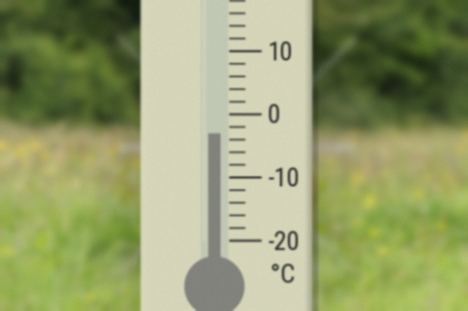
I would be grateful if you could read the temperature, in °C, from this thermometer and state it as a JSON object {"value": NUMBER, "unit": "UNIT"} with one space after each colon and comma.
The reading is {"value": -3, "unit": "°C"}
